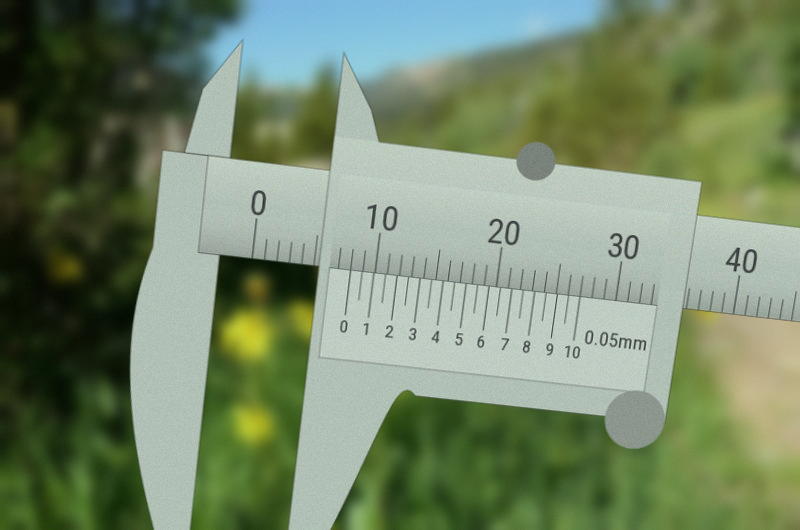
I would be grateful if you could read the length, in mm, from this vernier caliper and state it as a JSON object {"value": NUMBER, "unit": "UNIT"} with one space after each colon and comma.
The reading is {"value": 8.0, "unit": "mm"}
